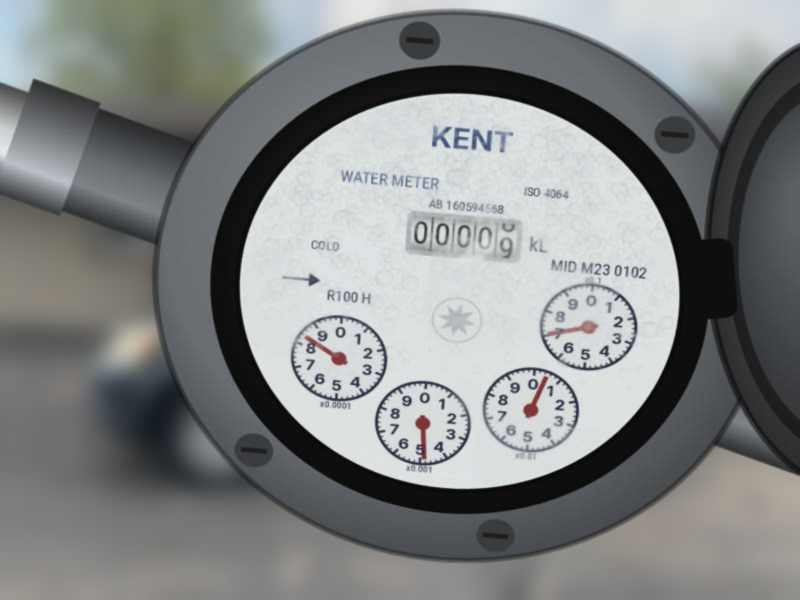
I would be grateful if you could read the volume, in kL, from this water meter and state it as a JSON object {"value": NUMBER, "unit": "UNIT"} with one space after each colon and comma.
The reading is {"value": 8.7048, "unit": "kL"}
